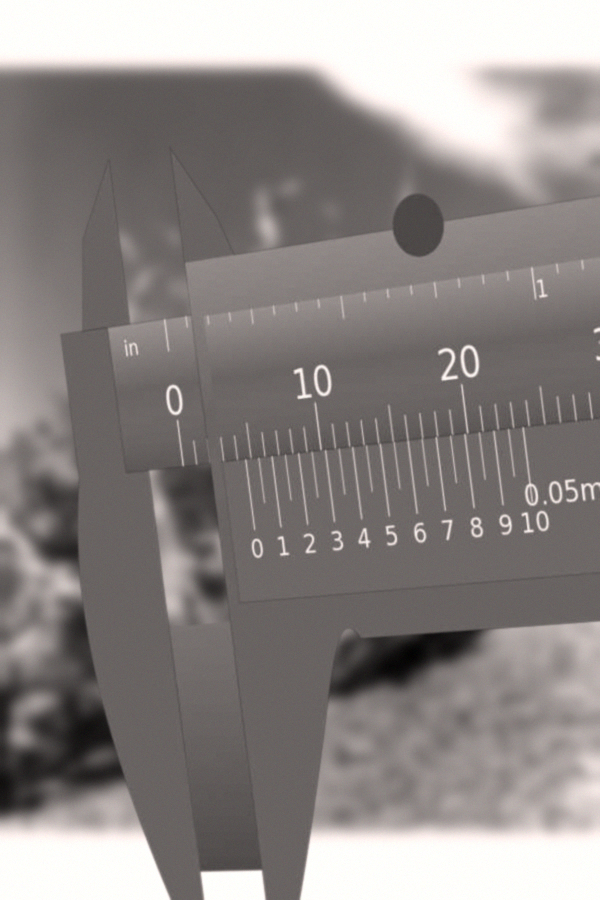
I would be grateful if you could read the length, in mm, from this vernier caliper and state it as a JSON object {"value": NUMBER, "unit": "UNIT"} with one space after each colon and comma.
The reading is {"value": 4.6, "unit": "mm"}
